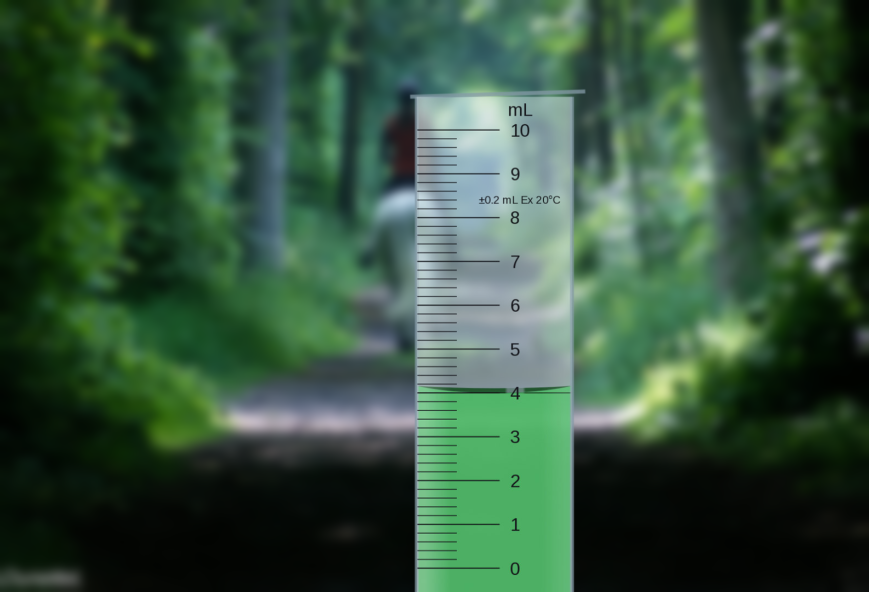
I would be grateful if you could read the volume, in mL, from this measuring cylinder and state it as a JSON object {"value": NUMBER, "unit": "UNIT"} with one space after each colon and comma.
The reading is {"value": 4, "unit": "mL"}
